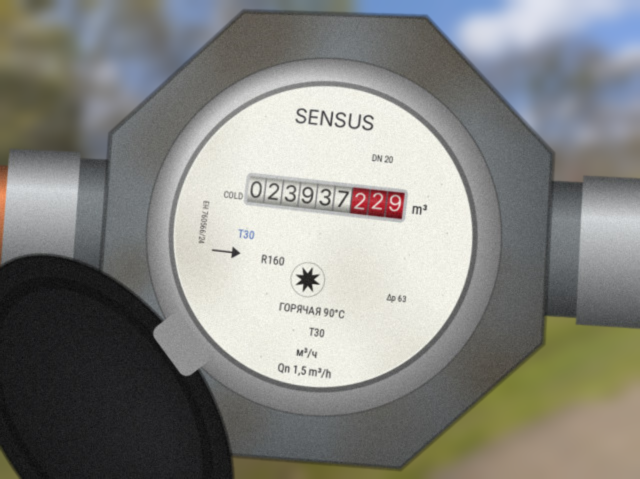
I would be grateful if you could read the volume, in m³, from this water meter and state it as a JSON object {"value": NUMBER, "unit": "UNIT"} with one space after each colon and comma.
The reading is {"value": 23937.229, "unit": "m³"}
